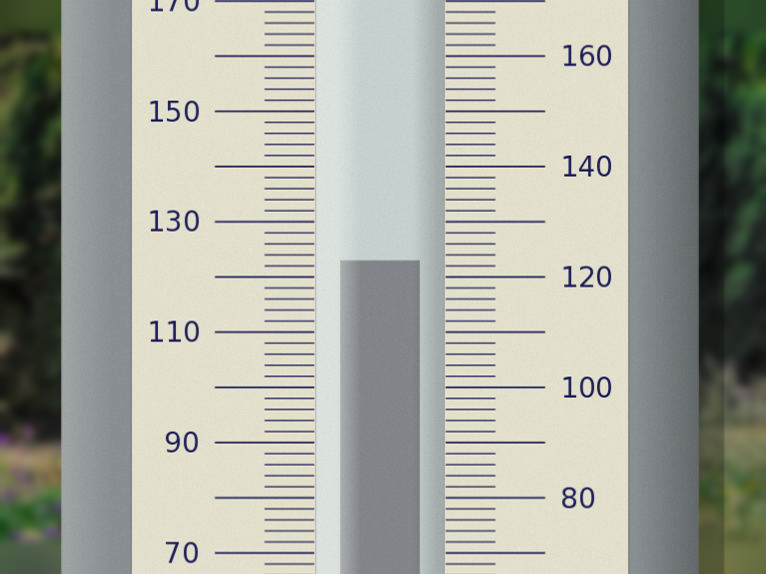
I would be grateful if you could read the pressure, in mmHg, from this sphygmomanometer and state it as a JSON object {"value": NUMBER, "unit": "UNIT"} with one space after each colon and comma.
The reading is {"value": 123, "unit": "mmHg"}
